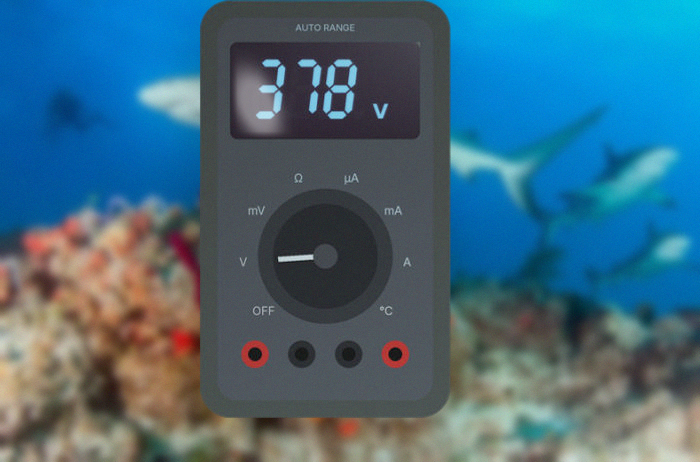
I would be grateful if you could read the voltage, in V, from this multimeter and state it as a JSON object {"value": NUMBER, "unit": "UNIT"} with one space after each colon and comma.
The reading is {"value": 378, "unit": "V"}
